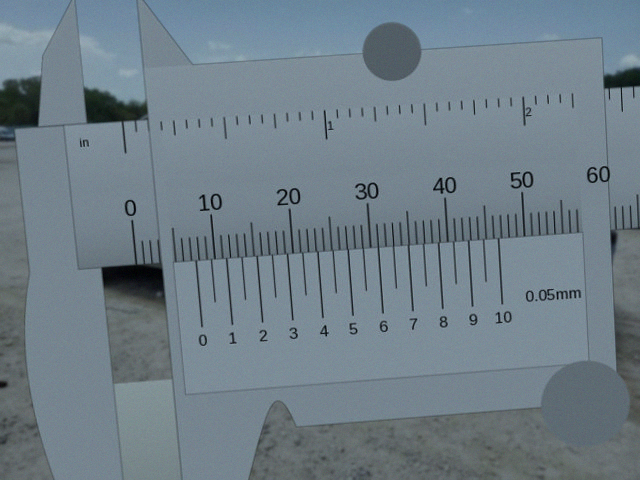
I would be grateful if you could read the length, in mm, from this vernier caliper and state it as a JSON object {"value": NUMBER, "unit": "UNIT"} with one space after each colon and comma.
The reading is {"value": 7.6, "unit": "mm"}
